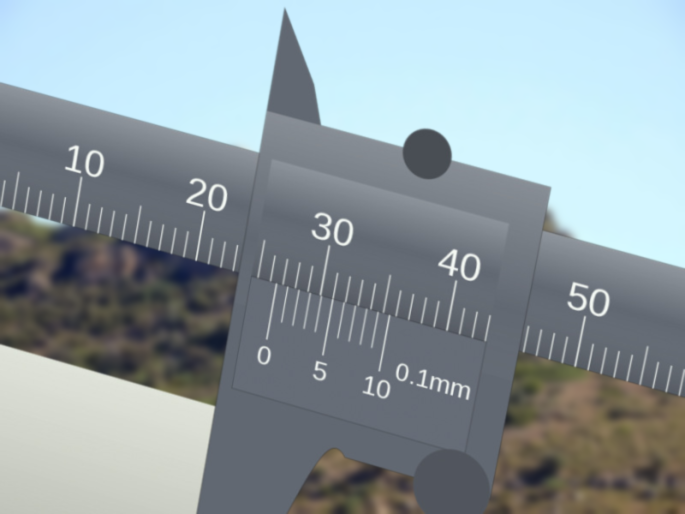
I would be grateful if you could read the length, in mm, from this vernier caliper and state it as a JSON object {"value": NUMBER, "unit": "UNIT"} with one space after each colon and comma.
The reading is {"value": 26.5, "unit": "mm"}
